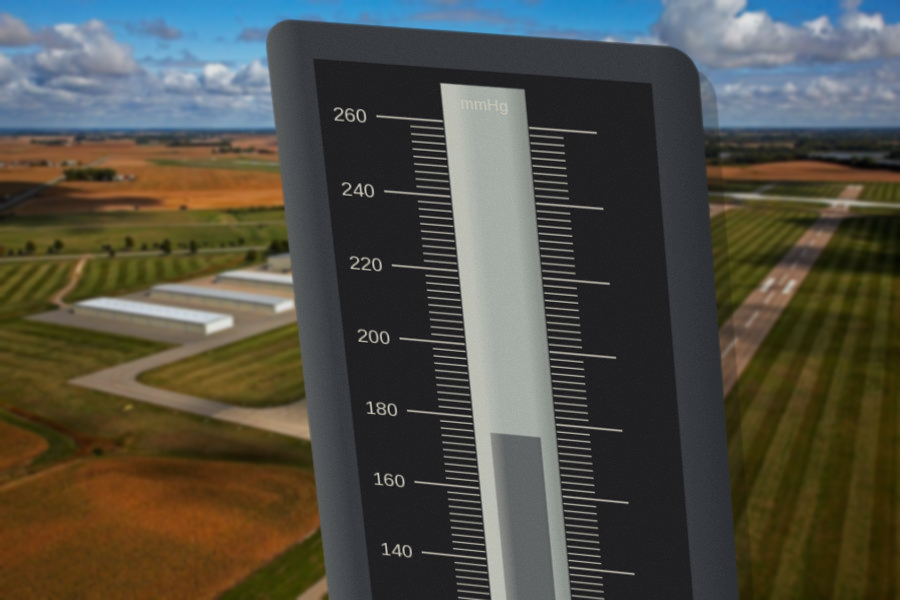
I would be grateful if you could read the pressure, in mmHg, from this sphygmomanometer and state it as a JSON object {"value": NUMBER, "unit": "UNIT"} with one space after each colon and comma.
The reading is {"value": 176, "unit": "mmHg"}
